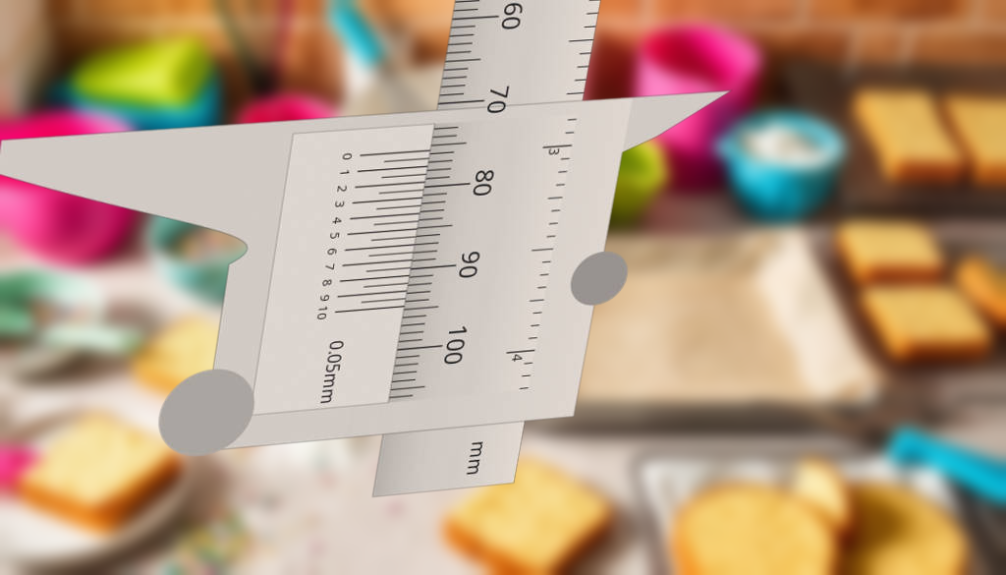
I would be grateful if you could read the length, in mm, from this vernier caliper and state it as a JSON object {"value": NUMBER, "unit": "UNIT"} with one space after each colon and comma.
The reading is {"value": 75.6, "unit": "mm"}
